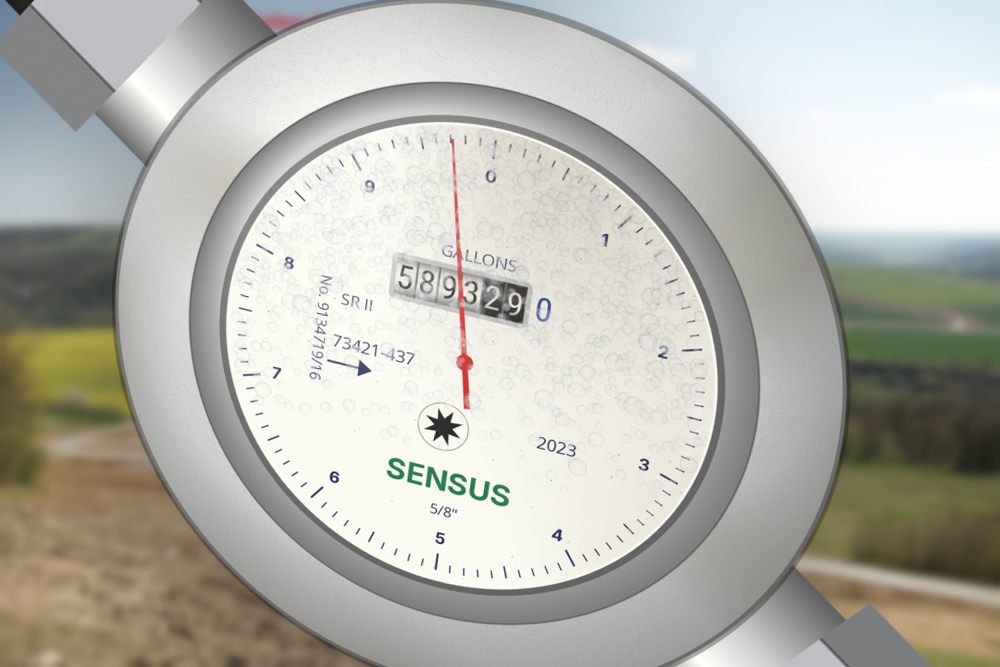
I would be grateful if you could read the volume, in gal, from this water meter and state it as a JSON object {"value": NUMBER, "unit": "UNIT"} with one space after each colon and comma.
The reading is {"value": 5893289.7, "unit": "gal"}
